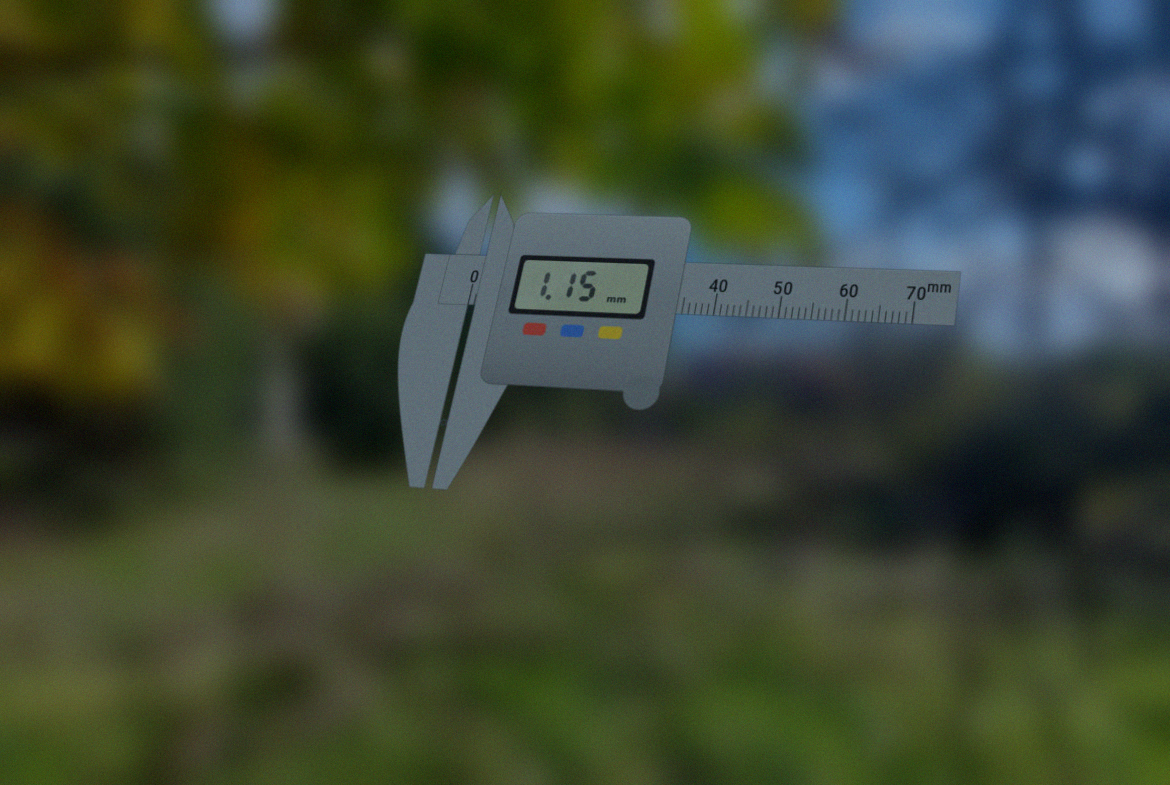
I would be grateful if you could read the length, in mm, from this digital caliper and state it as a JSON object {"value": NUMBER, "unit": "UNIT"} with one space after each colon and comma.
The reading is {"value": 1.15, "unit": "mm"}
